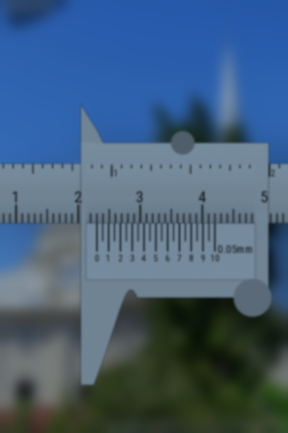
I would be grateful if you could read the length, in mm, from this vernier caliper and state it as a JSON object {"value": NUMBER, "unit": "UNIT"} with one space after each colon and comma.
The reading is {"value": 23.0, "unit": "mm"}
